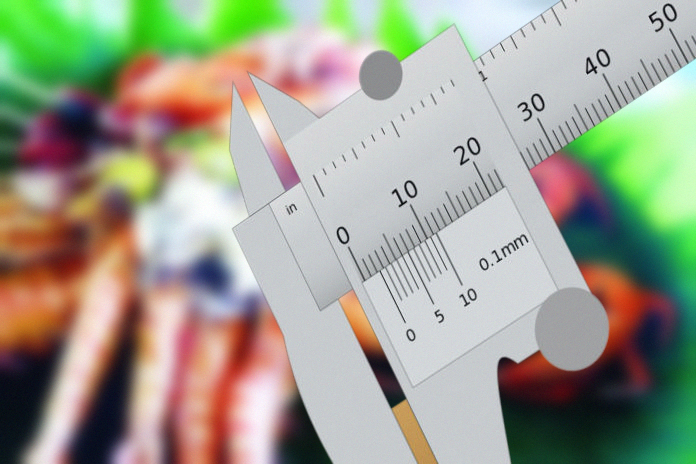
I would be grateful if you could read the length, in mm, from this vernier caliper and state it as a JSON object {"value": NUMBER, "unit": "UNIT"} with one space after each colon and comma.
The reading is {"value": 2.4, "unit": "mm"}
